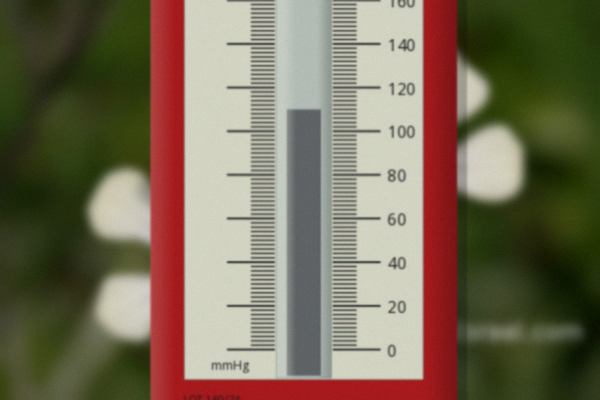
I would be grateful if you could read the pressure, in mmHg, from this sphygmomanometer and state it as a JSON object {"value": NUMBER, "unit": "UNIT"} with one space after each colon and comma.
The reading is {"value": 110, "unit": "mmHg"}
